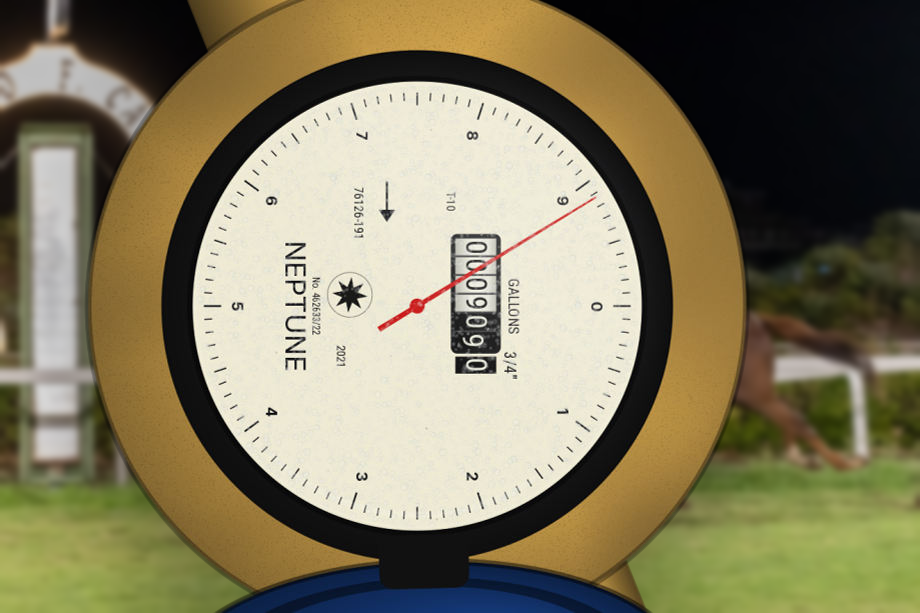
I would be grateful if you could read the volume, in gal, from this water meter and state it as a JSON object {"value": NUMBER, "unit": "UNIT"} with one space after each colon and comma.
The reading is {"value": 9089.1, "unit": "gal"}
